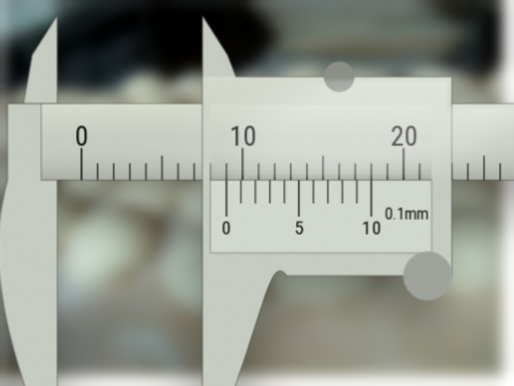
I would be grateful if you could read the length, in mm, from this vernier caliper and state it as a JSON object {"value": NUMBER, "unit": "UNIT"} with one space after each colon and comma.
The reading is {"value": 9.0, "unit": "mm"}
